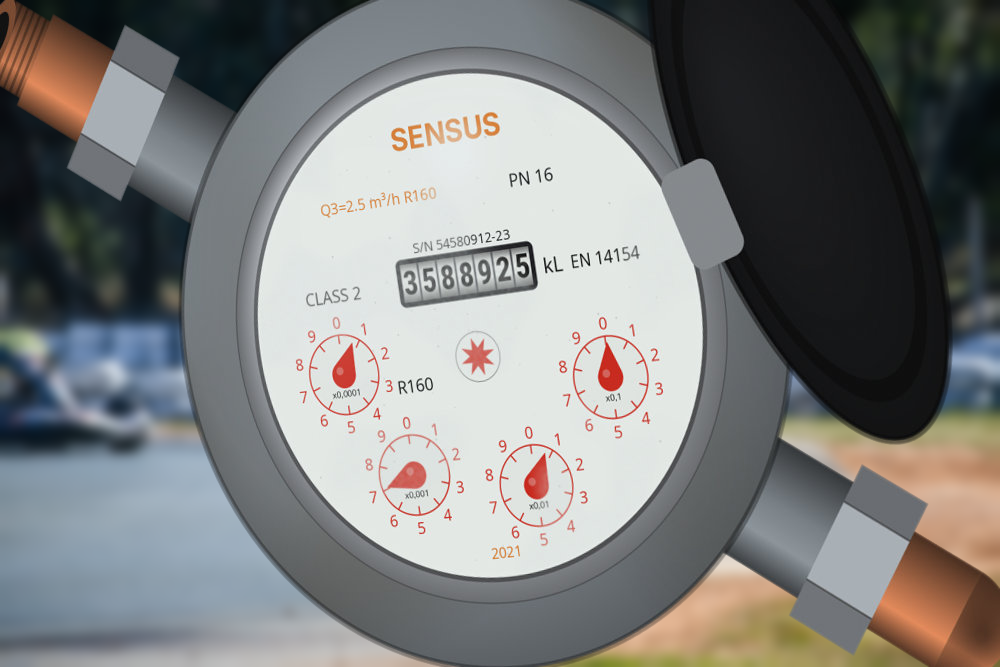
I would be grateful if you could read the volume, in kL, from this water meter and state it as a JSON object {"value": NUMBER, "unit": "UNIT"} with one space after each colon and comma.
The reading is {"value": 3588925.0070, "unit": "kL"}
